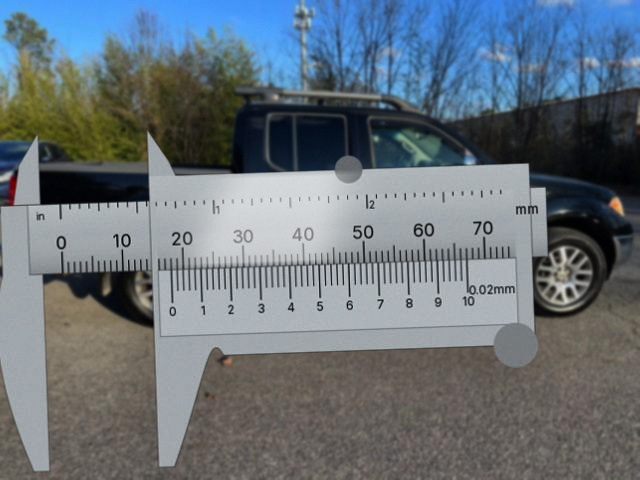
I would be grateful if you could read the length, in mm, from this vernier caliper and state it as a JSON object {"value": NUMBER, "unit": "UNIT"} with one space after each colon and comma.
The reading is {"value": 18.0, "unit": "mm"}
